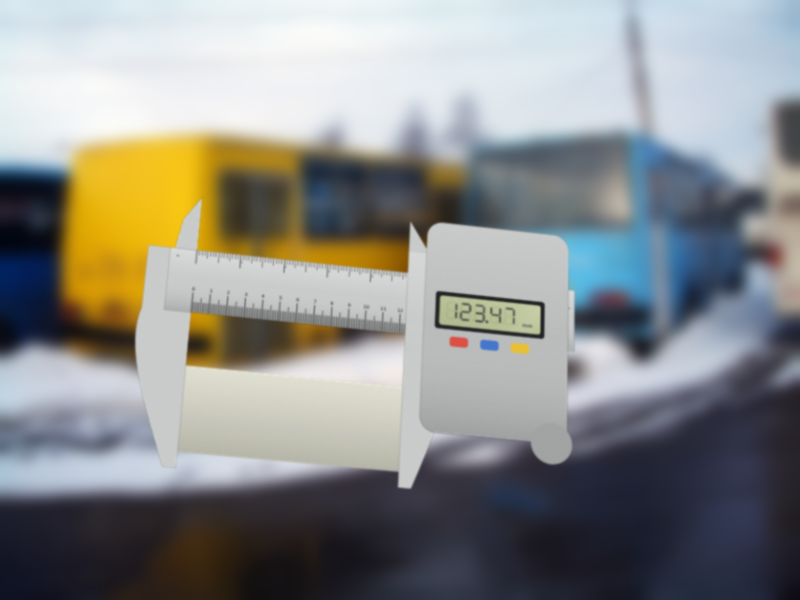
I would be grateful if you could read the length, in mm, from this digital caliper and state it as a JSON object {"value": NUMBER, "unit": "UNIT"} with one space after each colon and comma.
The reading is {"value": 123.47, "unit": "mm"}
